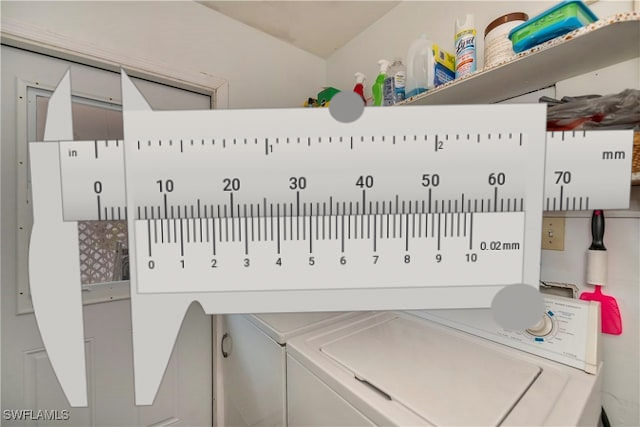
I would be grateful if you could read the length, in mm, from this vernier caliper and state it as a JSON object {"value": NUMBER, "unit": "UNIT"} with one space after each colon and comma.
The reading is {"value": 7.4, "unit": "mm"}
